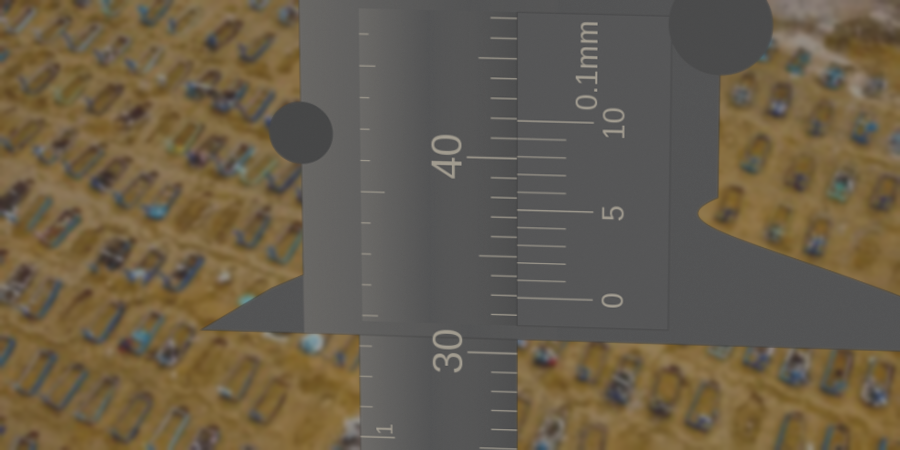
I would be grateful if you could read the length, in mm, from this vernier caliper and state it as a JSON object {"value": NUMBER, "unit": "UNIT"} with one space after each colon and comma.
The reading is {"value": 32.9, "unit": "mm"}
